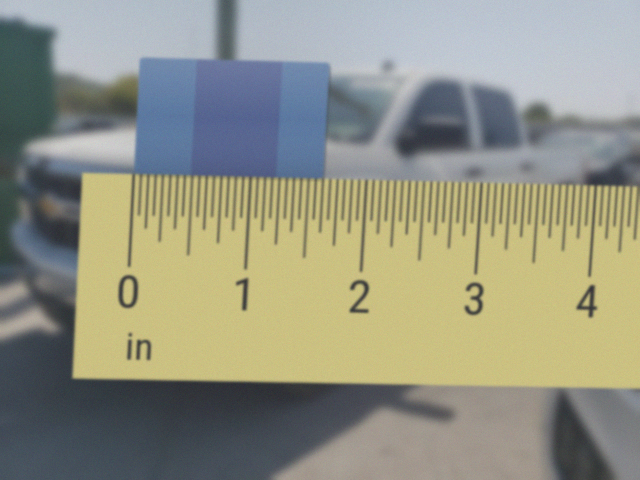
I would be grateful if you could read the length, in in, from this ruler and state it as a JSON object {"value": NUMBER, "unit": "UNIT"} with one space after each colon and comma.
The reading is {"value": 1.625, "unit": "in"}
